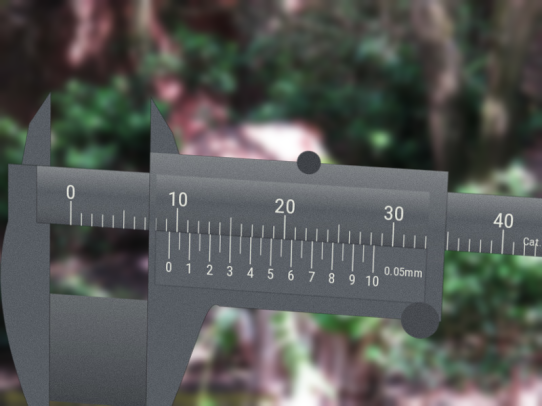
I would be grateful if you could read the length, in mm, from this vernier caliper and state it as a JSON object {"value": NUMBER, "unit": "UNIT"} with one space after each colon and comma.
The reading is {"value": 9.3, "unit": "mm"}
